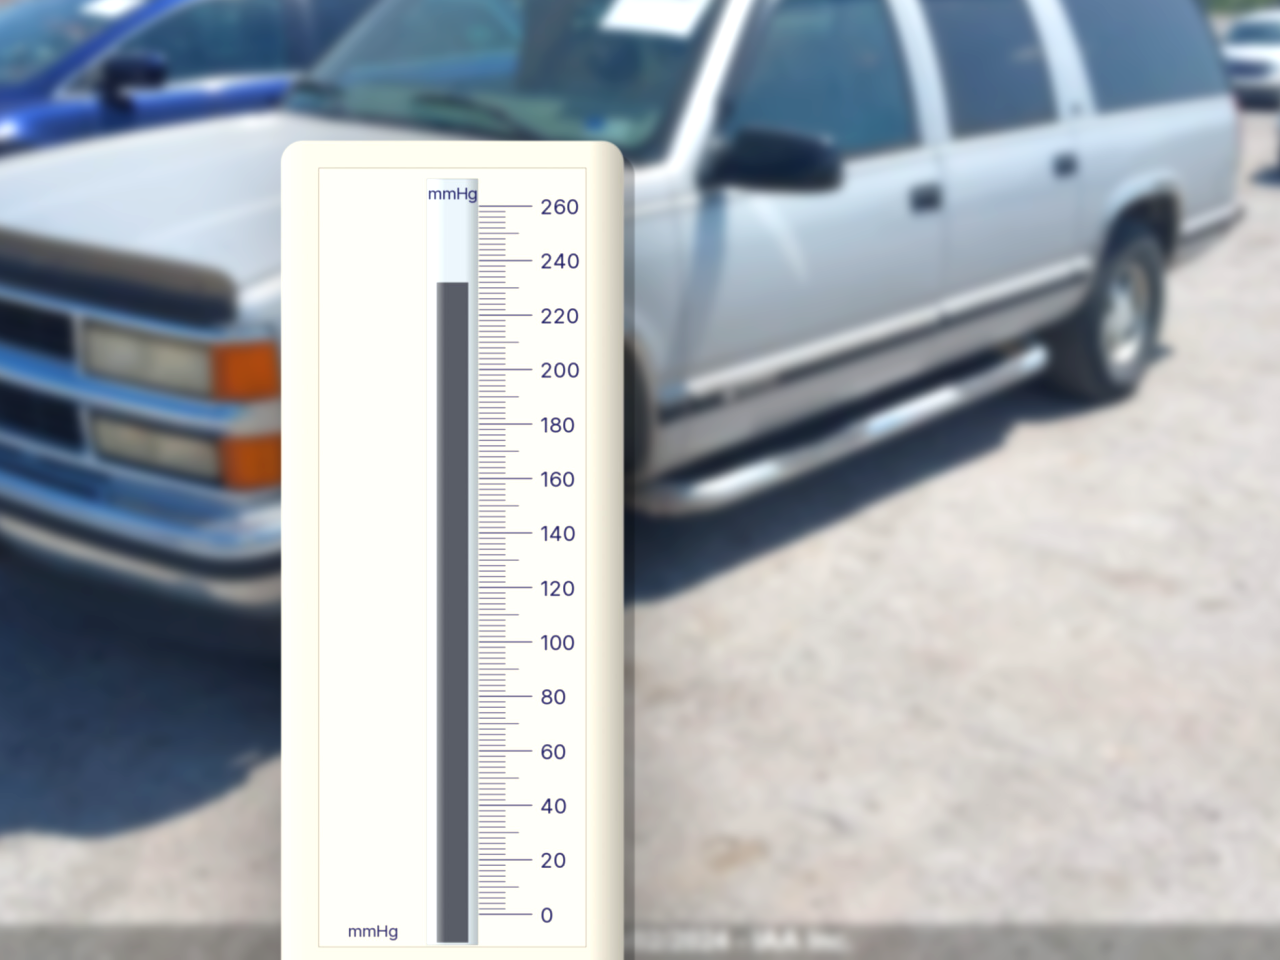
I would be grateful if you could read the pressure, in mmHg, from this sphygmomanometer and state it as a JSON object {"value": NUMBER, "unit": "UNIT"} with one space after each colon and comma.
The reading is {"value": 232, "unit": "mmHg"}
